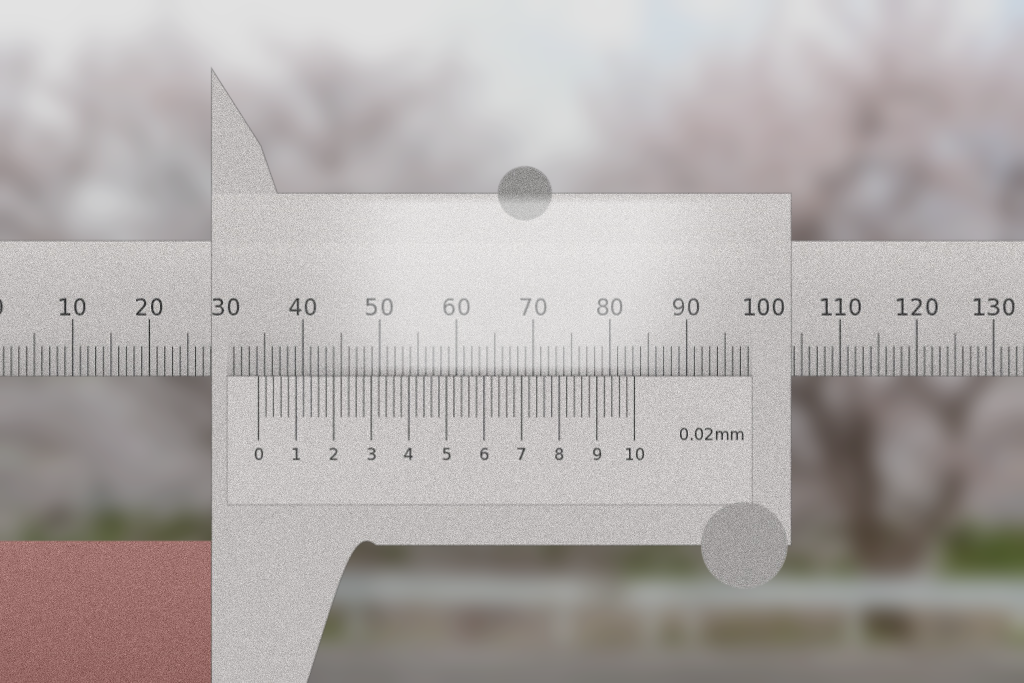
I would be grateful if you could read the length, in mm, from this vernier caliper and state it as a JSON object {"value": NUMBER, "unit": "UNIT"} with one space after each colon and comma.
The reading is {"value": 34.2, "unit": "mm"}
